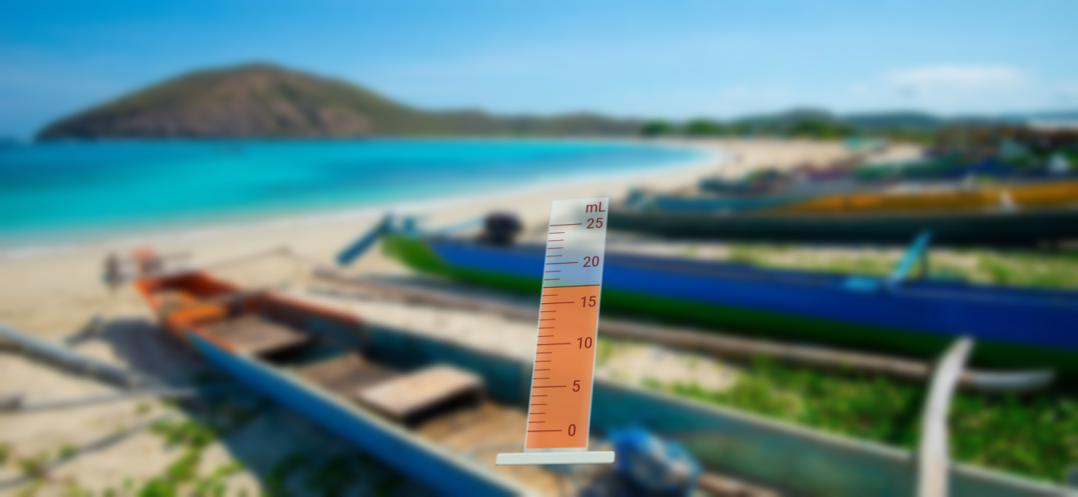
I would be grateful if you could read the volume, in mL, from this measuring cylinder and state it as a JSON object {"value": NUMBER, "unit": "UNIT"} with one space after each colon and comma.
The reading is {"value": 17, "unit": "mL"}
